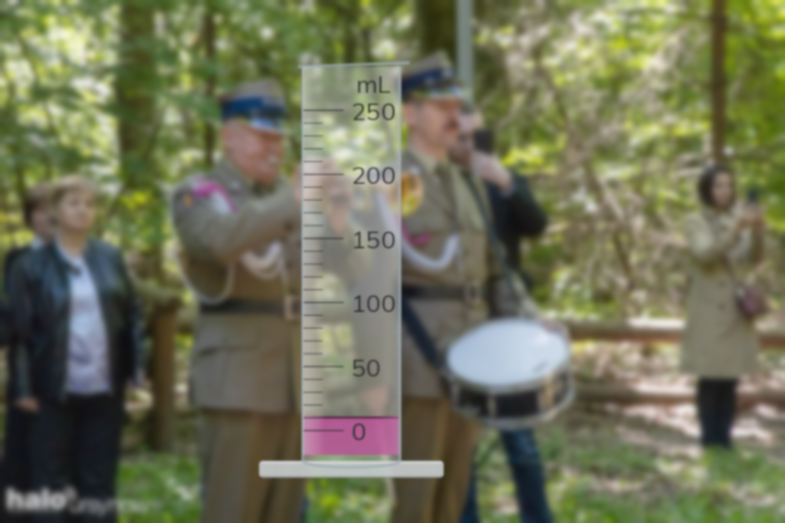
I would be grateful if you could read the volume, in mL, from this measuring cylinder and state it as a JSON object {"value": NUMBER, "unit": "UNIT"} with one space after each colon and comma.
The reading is {"value": 10, "unit": "mL"}
